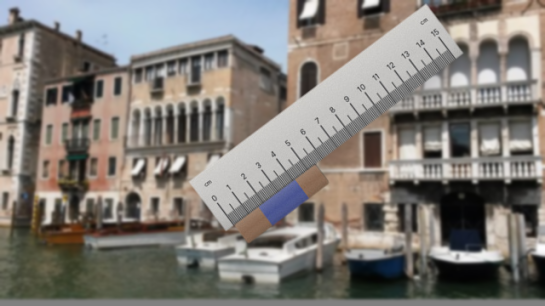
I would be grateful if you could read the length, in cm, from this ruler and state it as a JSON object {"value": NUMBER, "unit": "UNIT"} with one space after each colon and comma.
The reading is {"value": 5.5, "unit": "cm"}
